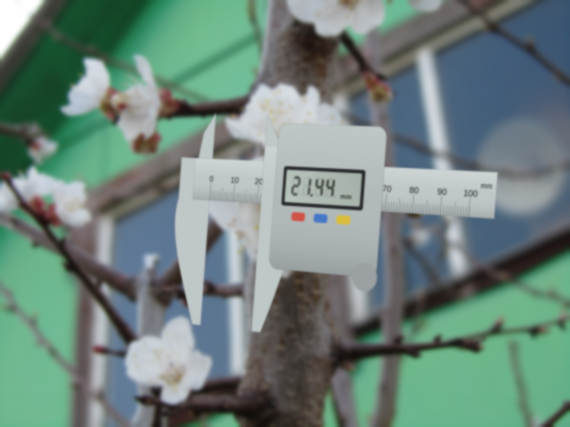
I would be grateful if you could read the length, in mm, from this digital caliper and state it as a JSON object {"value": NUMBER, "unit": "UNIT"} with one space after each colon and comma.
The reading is {"value": 21.44, "unit": "mm"}
